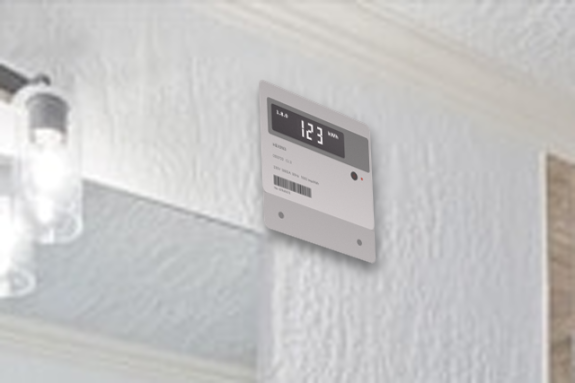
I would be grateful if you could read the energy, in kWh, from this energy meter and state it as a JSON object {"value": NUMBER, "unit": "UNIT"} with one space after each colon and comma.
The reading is {"value": 123, "unit": "kWh"}
